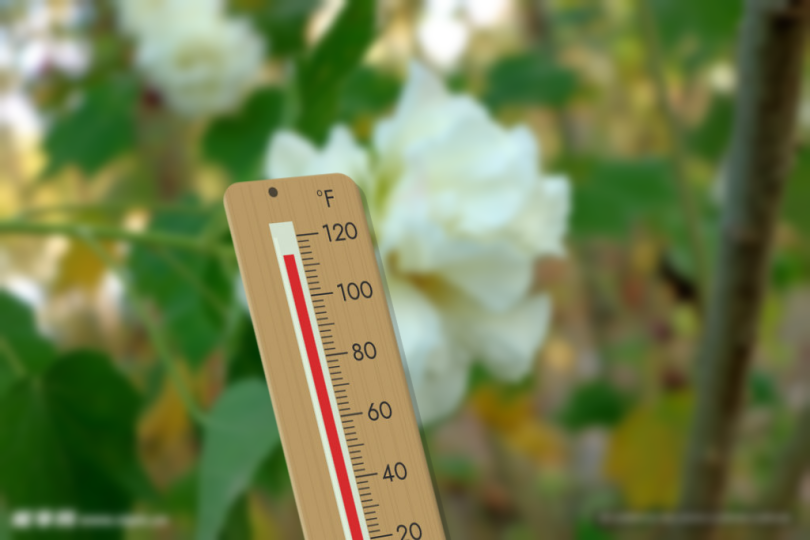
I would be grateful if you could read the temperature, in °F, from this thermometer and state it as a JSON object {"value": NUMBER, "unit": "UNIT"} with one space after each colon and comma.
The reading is {"value": 114, "unit": "°F"}
